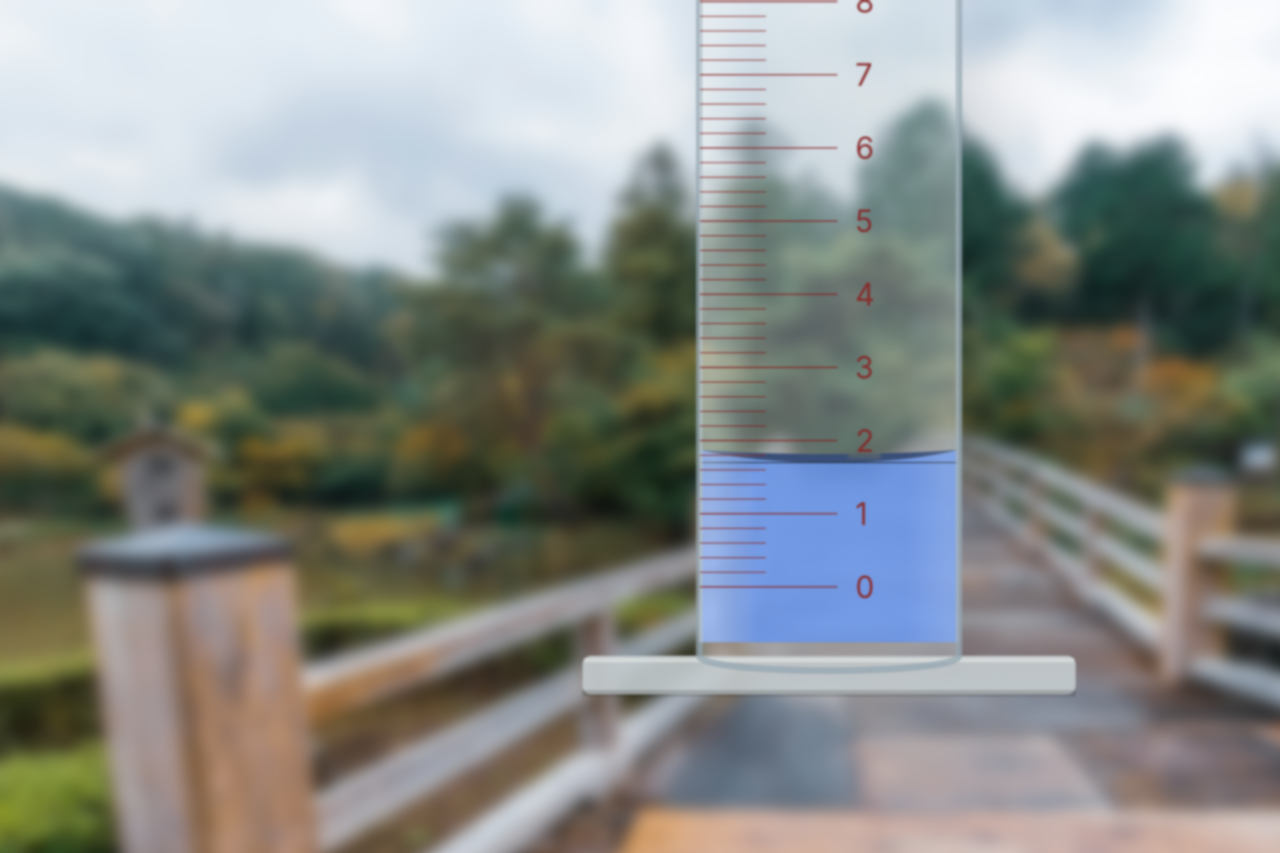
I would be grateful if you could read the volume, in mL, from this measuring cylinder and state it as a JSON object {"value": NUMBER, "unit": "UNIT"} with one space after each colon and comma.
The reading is {"value": 1.7, "unit": "mL"}
